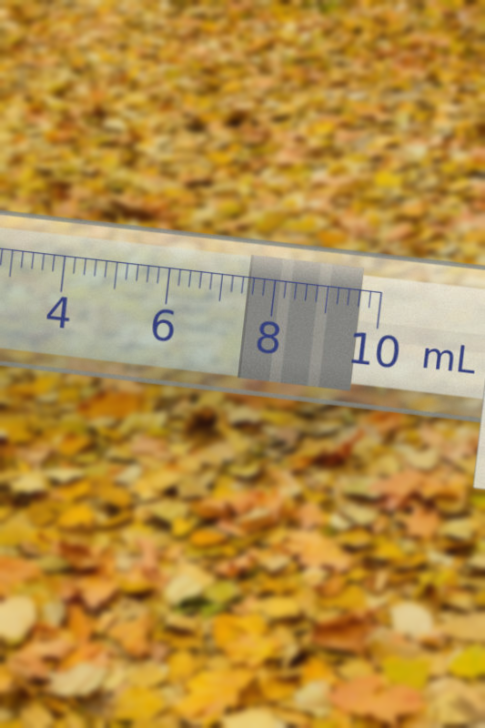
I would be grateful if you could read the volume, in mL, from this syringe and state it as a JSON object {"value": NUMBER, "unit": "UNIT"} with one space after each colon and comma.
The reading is {"value": 7.5, "unit": "mL"}
